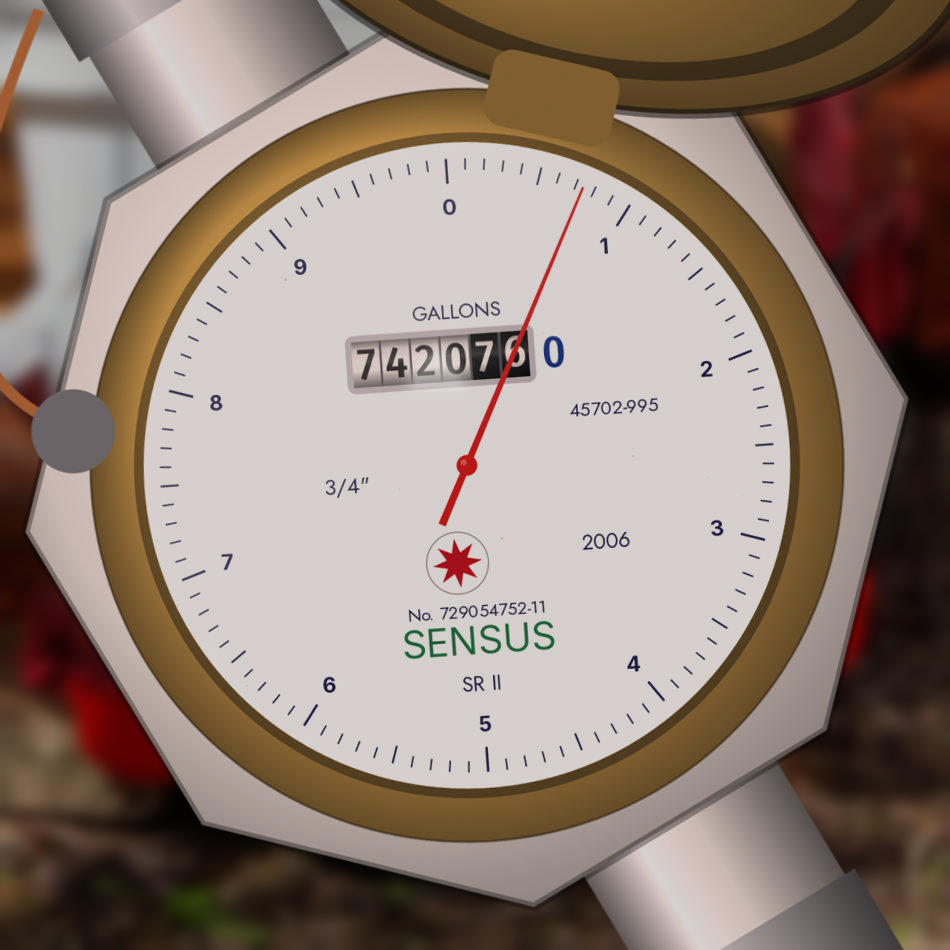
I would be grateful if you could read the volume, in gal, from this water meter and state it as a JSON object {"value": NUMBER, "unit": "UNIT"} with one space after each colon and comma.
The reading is {"value": 7420760.7, "unit": "gal"}
